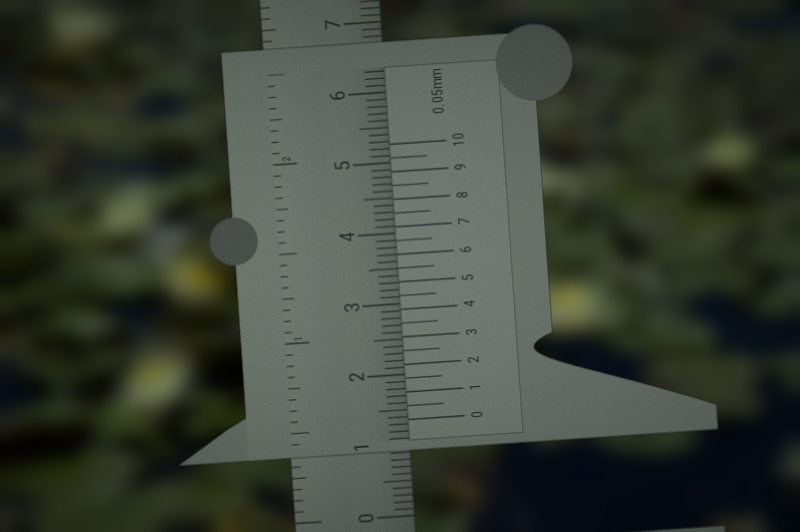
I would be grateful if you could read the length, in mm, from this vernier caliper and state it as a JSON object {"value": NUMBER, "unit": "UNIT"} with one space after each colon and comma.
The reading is {"value": 13.6, "unit": "mm"}
